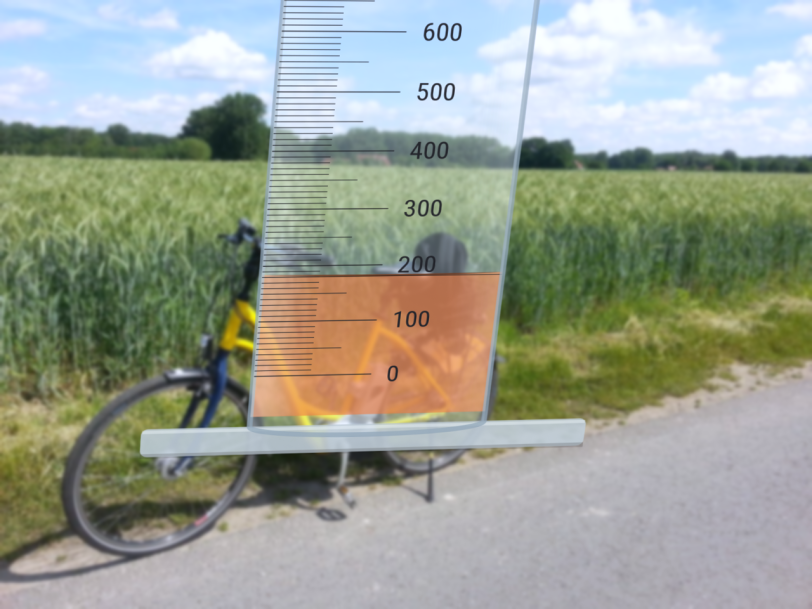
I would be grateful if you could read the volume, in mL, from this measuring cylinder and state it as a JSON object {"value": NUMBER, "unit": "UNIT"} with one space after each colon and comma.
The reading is {"value": 180, "unit": "mL"}
